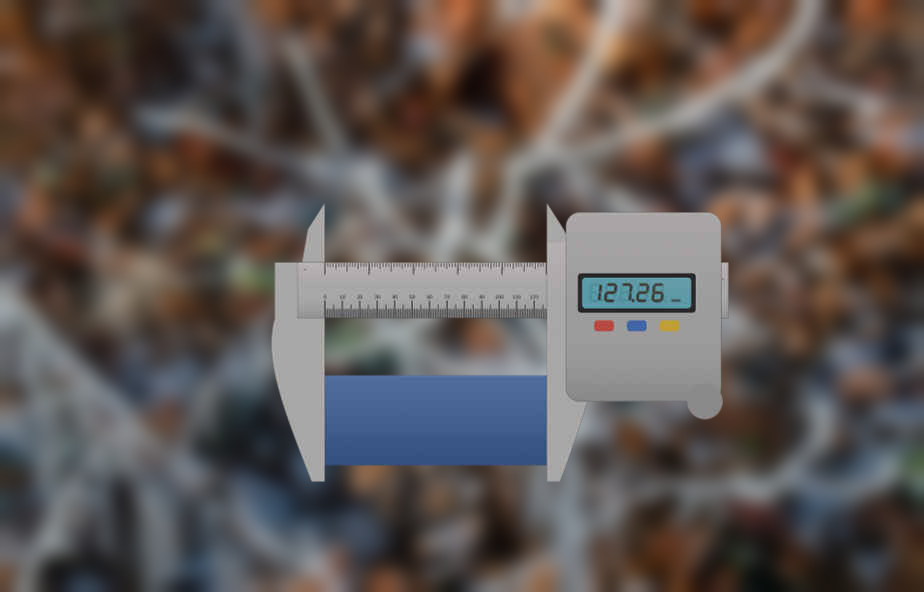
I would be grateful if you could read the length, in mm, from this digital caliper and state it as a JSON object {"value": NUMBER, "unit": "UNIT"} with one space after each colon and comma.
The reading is {"value": 127.26, "unit": "mm"}
